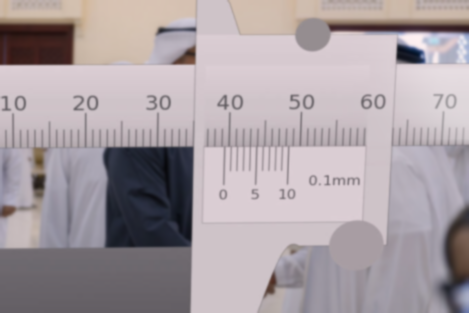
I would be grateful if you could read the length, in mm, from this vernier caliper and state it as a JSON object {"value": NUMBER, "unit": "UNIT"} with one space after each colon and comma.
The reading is {"value": 39.4, "unit": "mm"}
